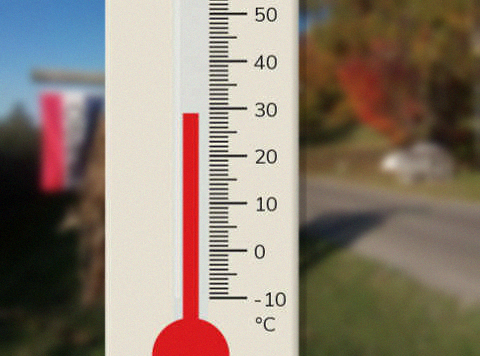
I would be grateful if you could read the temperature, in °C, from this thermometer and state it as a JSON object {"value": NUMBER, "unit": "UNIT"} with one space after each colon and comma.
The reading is {"value": 29, "unit": "°C"}
